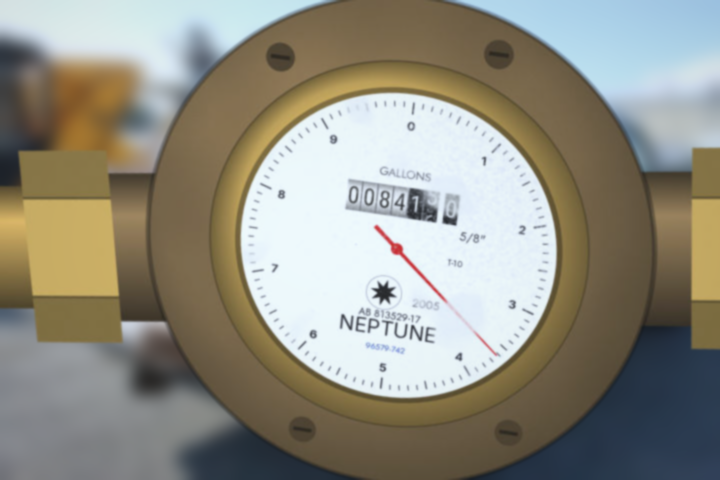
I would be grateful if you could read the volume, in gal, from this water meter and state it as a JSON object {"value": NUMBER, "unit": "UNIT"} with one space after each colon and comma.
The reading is {"value": 84153.6, "unit": "gal"}
